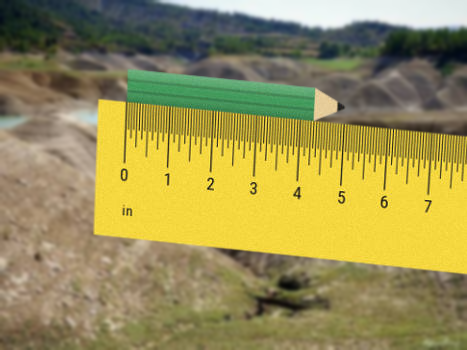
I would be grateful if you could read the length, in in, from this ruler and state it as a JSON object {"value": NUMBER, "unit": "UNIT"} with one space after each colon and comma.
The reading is {"value": 5, "unit": "in"}
